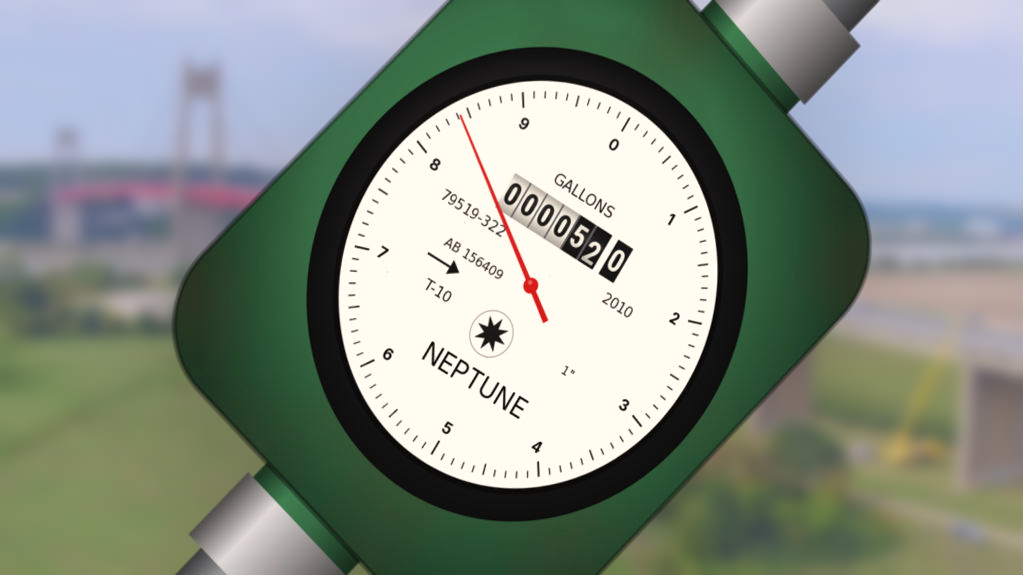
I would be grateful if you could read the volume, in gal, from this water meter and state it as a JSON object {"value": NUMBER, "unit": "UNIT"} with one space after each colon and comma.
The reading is {"value": 518.4, "unit": "gal"}
